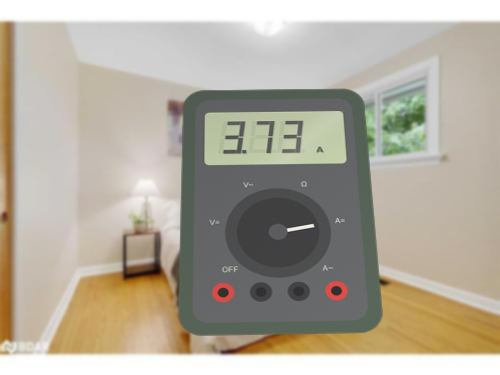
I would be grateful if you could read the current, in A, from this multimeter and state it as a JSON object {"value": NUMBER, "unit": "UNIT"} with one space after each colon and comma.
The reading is {"value": 3.73, "unit": "A"}
